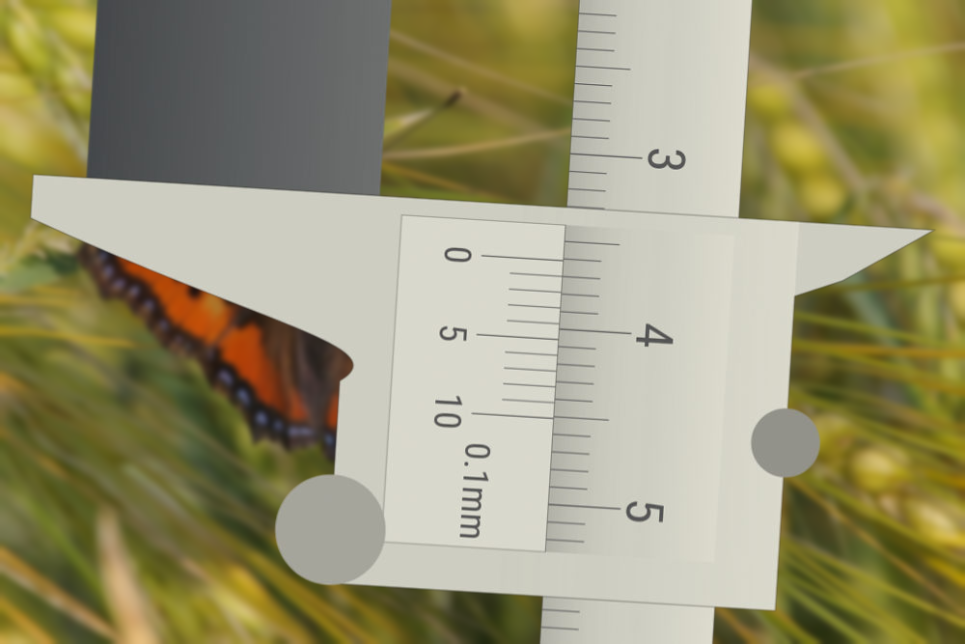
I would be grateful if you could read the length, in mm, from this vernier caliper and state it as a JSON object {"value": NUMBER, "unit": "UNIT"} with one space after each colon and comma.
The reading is {"value": 36.1, "unit": "mm"}
